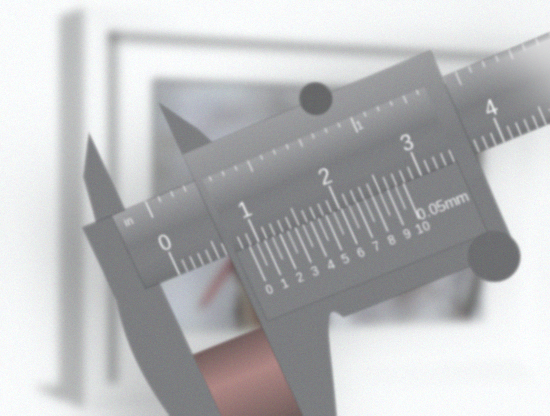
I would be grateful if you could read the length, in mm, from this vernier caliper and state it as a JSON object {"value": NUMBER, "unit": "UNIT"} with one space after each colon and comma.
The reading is {"value": 8.8, "unit": "mm"}
